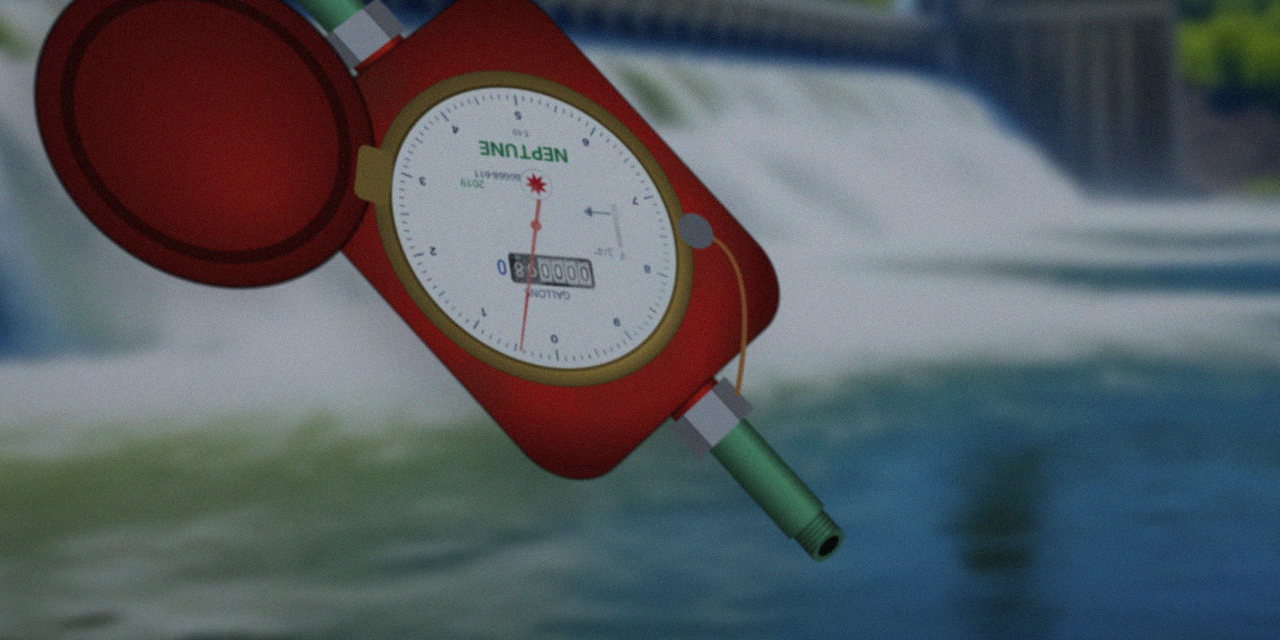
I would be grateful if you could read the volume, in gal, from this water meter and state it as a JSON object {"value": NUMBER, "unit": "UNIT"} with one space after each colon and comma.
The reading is {"value": 980.4, "unit": "gal"}
